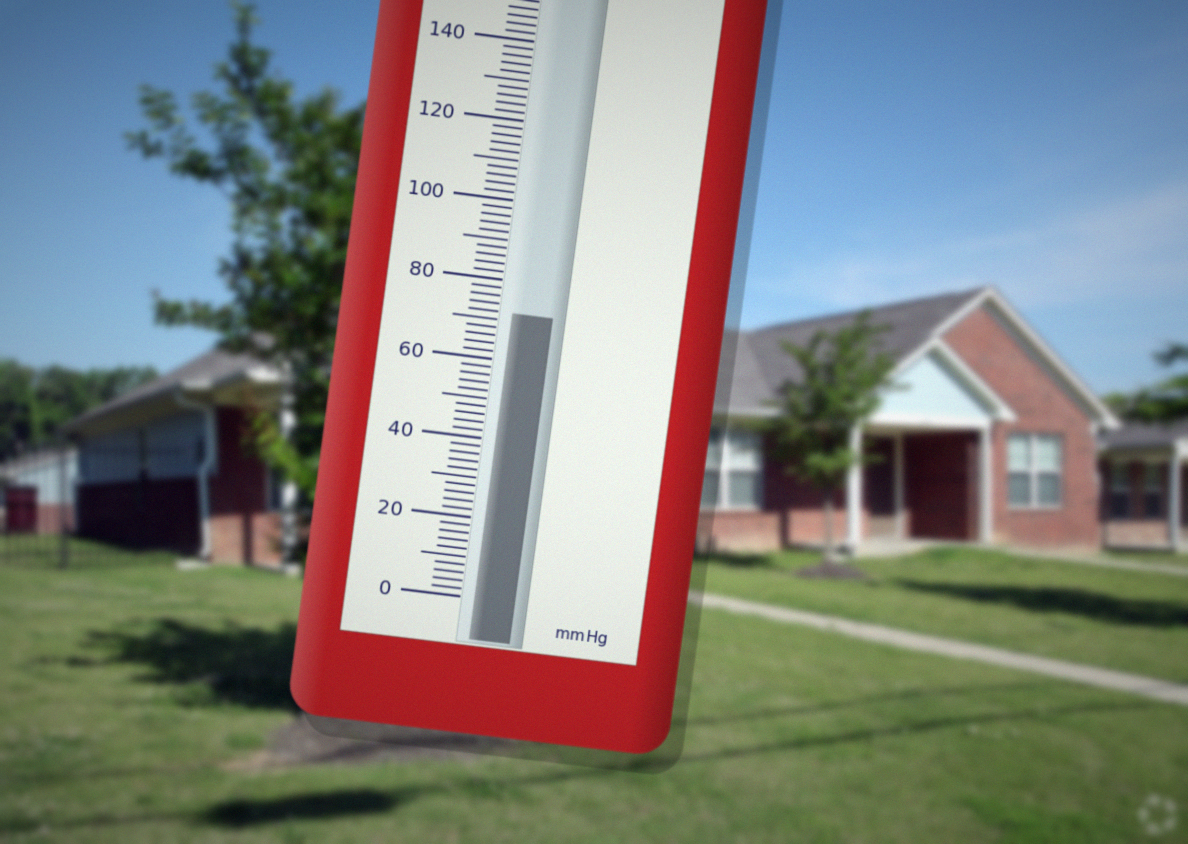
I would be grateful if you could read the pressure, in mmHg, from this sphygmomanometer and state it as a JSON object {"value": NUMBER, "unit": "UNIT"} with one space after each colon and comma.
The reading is {"value": 72, "unit": "mmHg"}
